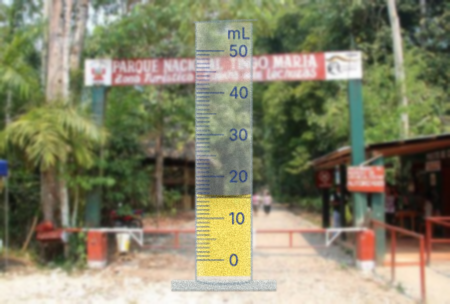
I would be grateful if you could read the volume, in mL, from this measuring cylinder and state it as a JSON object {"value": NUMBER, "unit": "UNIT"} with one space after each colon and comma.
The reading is {"value": 15, "unit": "mL"}
